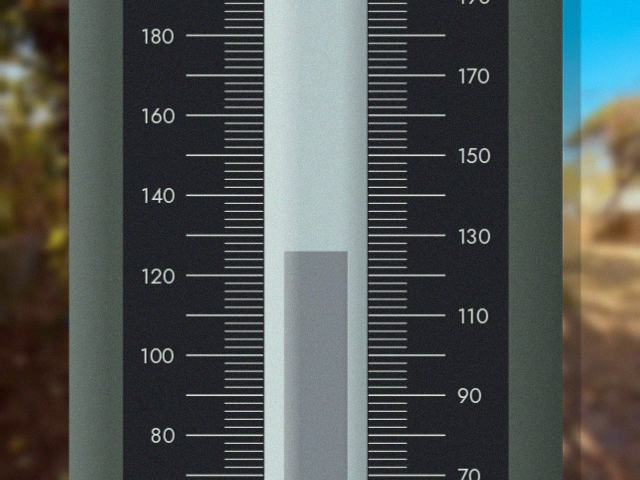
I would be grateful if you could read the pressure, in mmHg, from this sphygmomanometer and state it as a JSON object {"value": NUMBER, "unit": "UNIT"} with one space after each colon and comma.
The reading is {"value": 126, "unit": "mmHg"}
